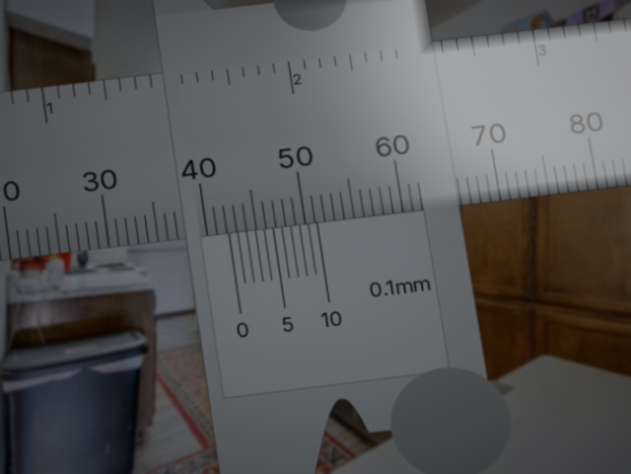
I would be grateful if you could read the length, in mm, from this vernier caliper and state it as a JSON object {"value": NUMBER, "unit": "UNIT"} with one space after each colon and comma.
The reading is {"value": 42.2, "unit": "mm"}
